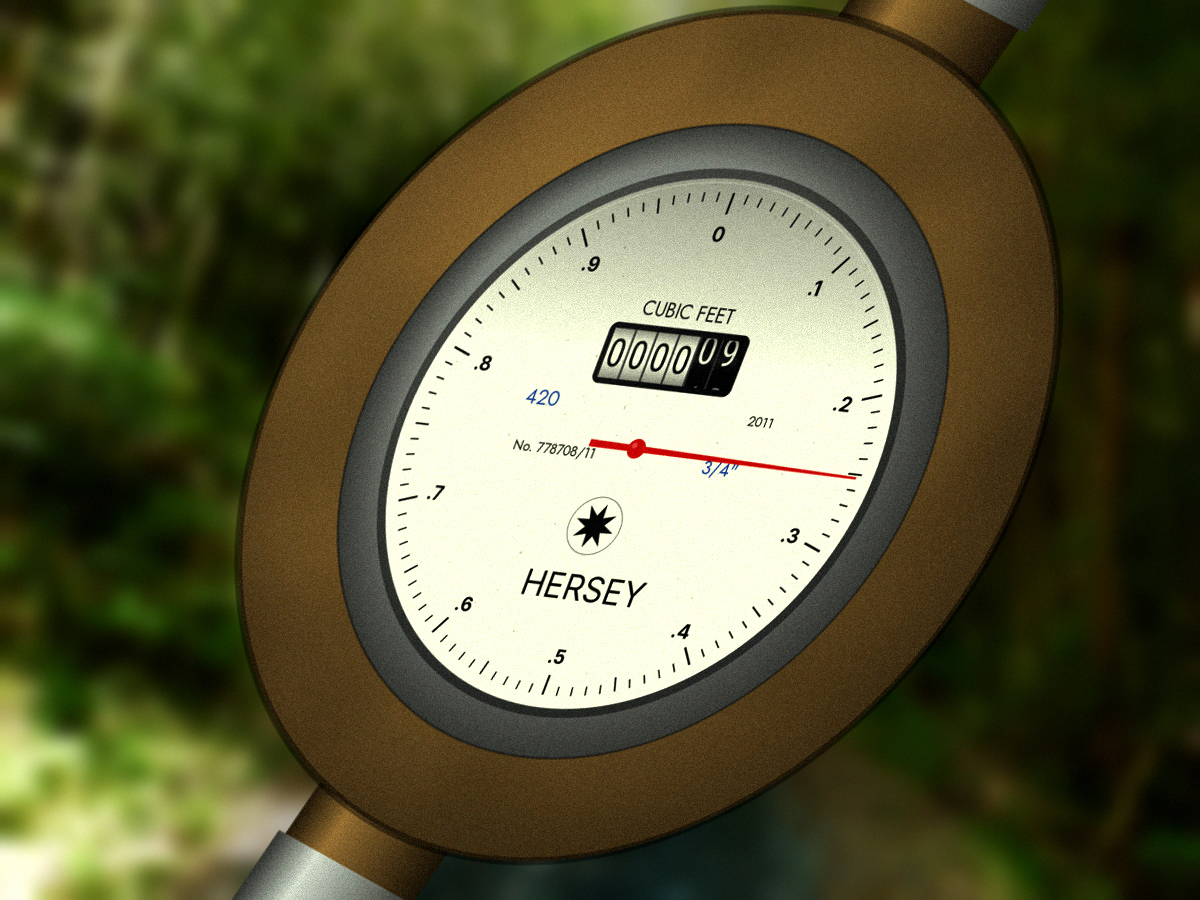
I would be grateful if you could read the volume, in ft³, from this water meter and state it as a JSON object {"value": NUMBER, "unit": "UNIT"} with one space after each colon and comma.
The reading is {"value": 9.25, "unit": "ft³"}
